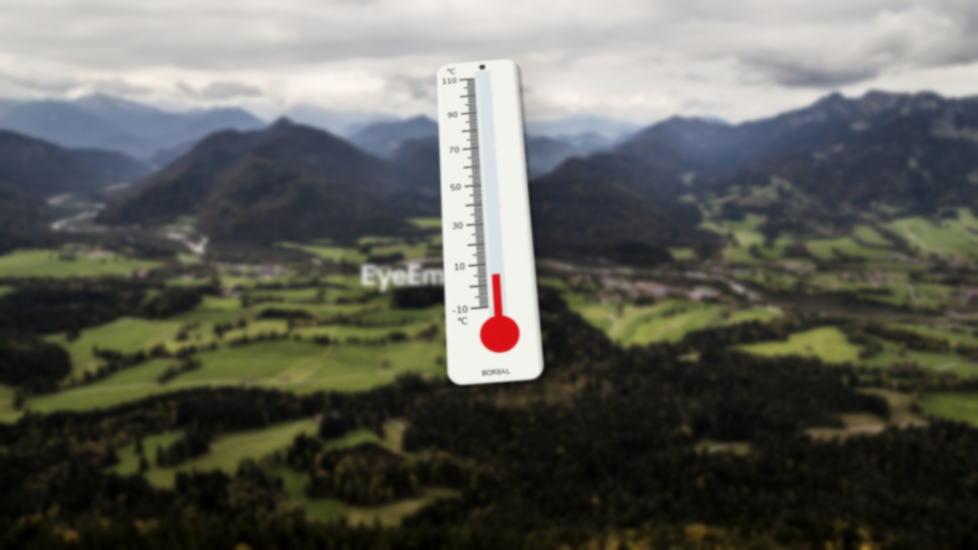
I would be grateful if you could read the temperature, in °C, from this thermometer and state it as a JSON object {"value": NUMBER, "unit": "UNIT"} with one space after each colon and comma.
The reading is {"value": 5, "unit": "°C"}
